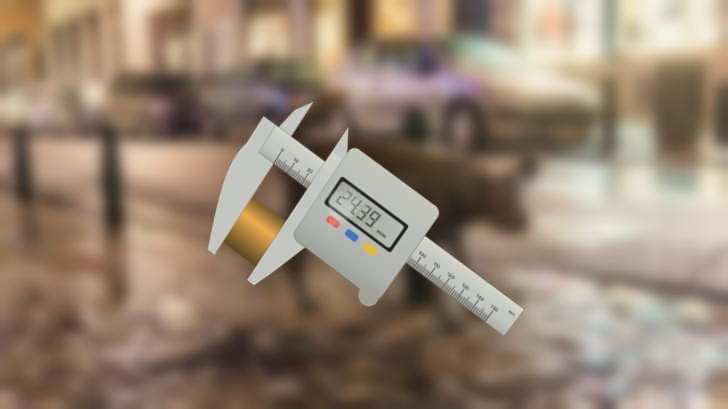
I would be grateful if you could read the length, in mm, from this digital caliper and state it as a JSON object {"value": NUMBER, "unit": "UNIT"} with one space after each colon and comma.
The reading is {"value": 24.39, "unit": "mm"}
